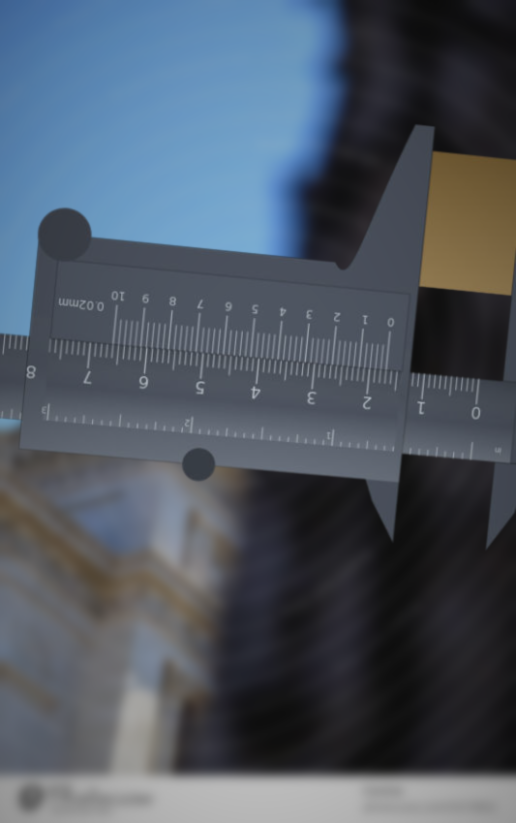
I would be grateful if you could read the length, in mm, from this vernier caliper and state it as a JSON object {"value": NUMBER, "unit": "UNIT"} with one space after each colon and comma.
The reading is {"value": 17.0, "unit": "mm"}
